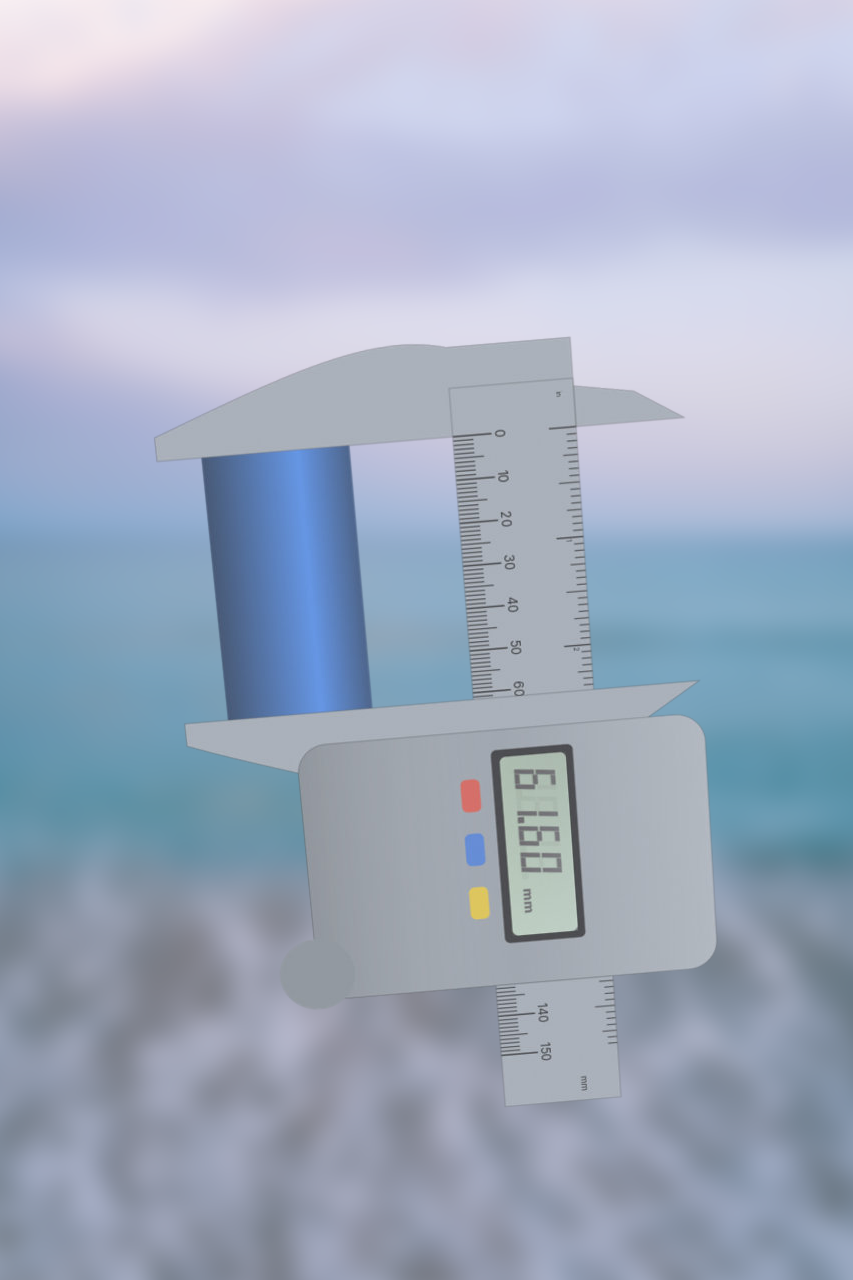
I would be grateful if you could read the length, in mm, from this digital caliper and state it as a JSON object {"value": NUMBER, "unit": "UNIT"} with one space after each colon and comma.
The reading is {"value": 61.60, "unit": "mm"}
